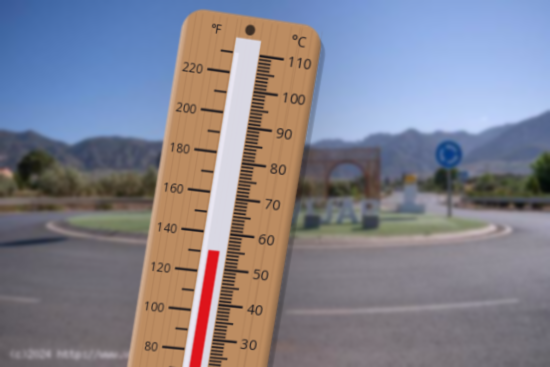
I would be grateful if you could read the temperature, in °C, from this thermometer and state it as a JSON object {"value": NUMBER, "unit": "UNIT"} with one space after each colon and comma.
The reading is {"value": 55, "unit": "°C"}
